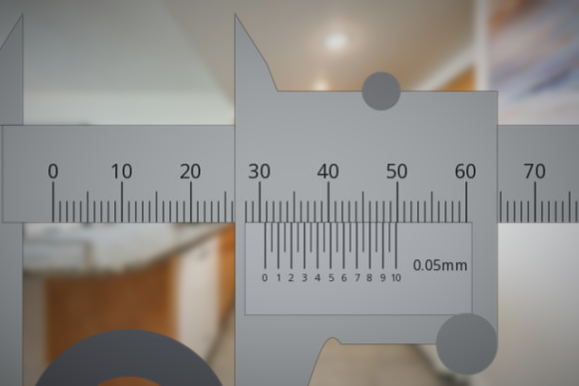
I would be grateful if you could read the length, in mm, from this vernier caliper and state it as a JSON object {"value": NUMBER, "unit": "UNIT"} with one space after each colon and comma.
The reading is {"value": 30.8, "unit": "mm"}
